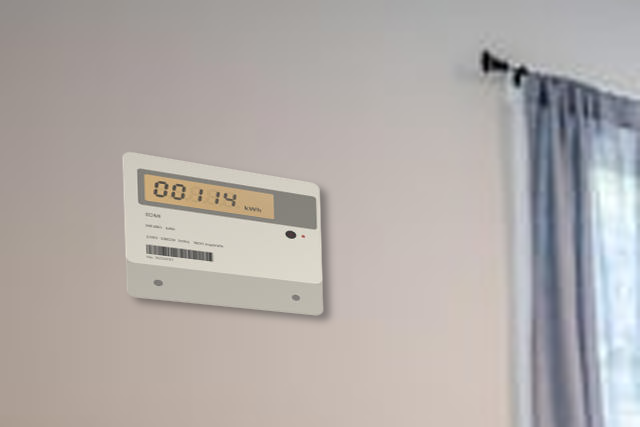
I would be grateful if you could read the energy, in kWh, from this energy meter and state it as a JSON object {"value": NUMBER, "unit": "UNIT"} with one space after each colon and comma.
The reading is {"value": 114, "unit": "kWh"}
